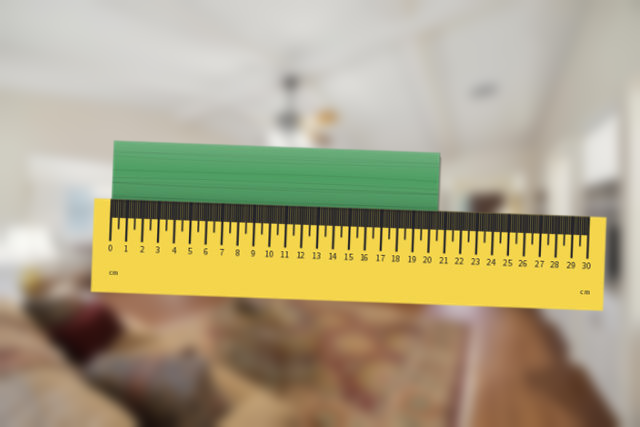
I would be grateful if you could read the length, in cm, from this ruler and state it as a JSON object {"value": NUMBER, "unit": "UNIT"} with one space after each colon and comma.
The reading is {"value": 20.5, "unit": "cm"}
